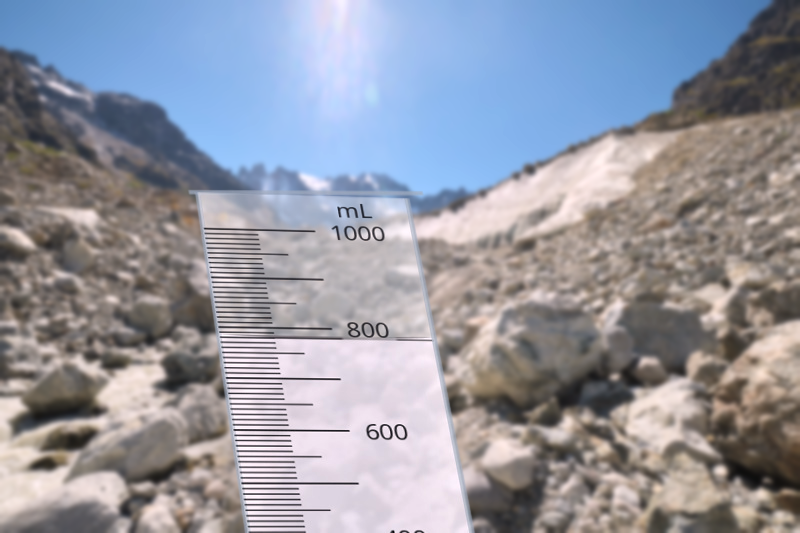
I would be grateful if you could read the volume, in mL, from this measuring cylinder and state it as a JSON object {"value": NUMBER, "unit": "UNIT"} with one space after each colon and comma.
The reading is {"value": 780, "unit": "mL"}
